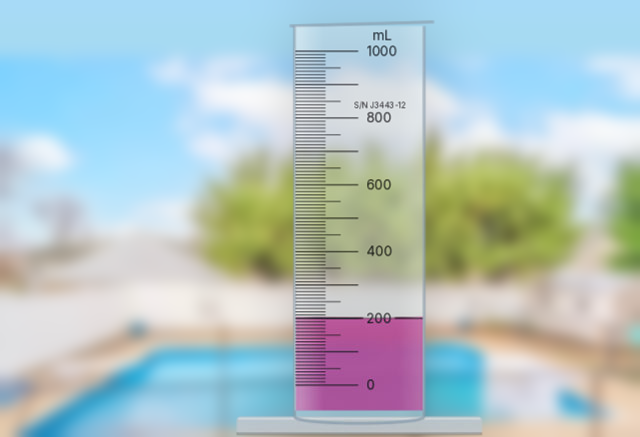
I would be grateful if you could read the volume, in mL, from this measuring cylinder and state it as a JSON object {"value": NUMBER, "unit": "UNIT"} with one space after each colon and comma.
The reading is {"value": 200, "unit": "mL"}
